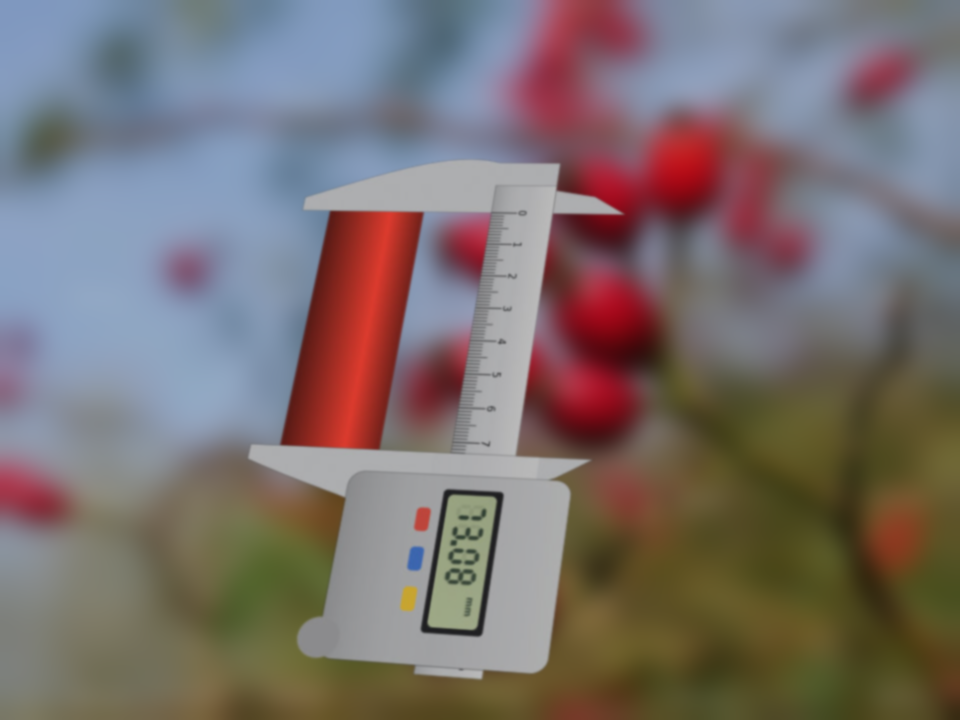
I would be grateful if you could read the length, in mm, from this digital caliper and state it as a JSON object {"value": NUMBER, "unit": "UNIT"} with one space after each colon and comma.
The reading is {"value": 73.08, "unit": "mm"}
